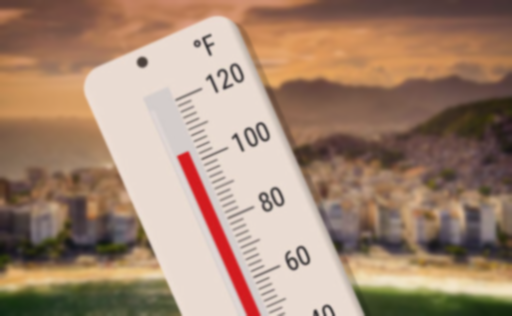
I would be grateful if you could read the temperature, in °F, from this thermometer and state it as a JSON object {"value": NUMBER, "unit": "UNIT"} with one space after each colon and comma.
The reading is {"value": 104, "unit": "°F"}
